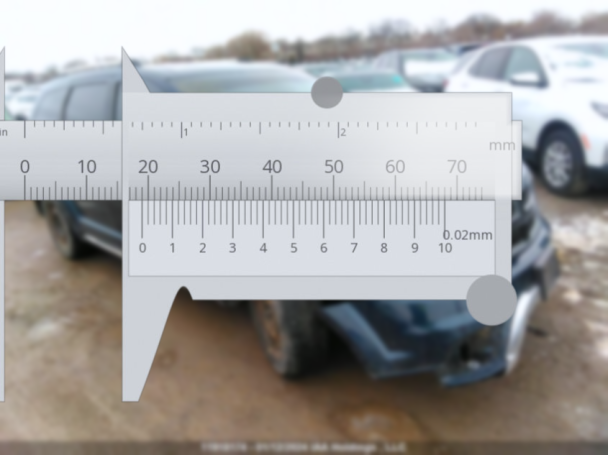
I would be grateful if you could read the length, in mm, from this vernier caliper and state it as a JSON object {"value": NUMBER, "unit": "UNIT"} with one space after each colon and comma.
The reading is {"value": 19.0, "unit": "mm"}
